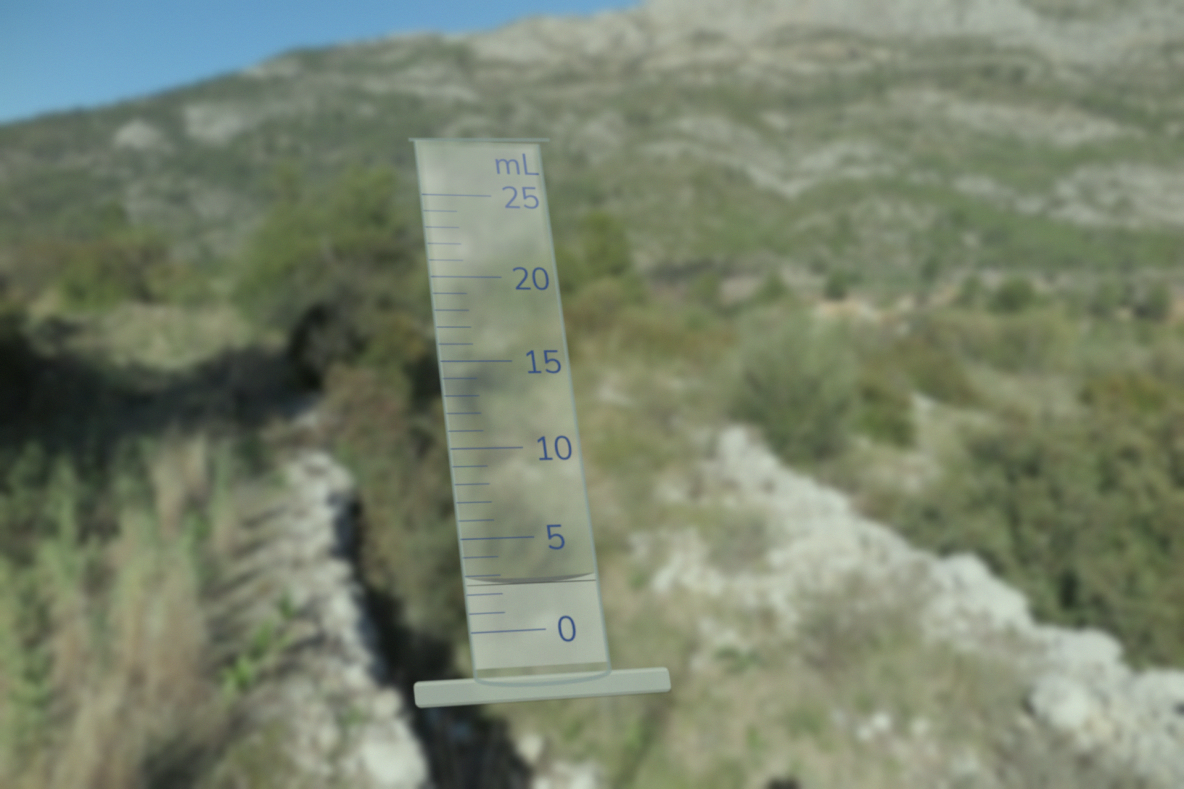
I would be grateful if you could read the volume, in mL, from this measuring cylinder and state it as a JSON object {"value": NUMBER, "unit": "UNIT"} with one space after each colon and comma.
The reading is {"value": 2.5, "unit": "mL"}
